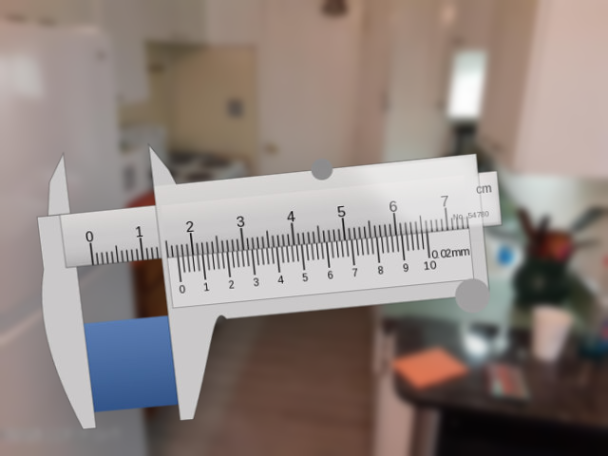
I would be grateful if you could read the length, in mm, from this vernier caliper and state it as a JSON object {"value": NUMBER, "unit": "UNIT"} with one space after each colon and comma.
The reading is {"value": 17.0, "unit": "mm"}
